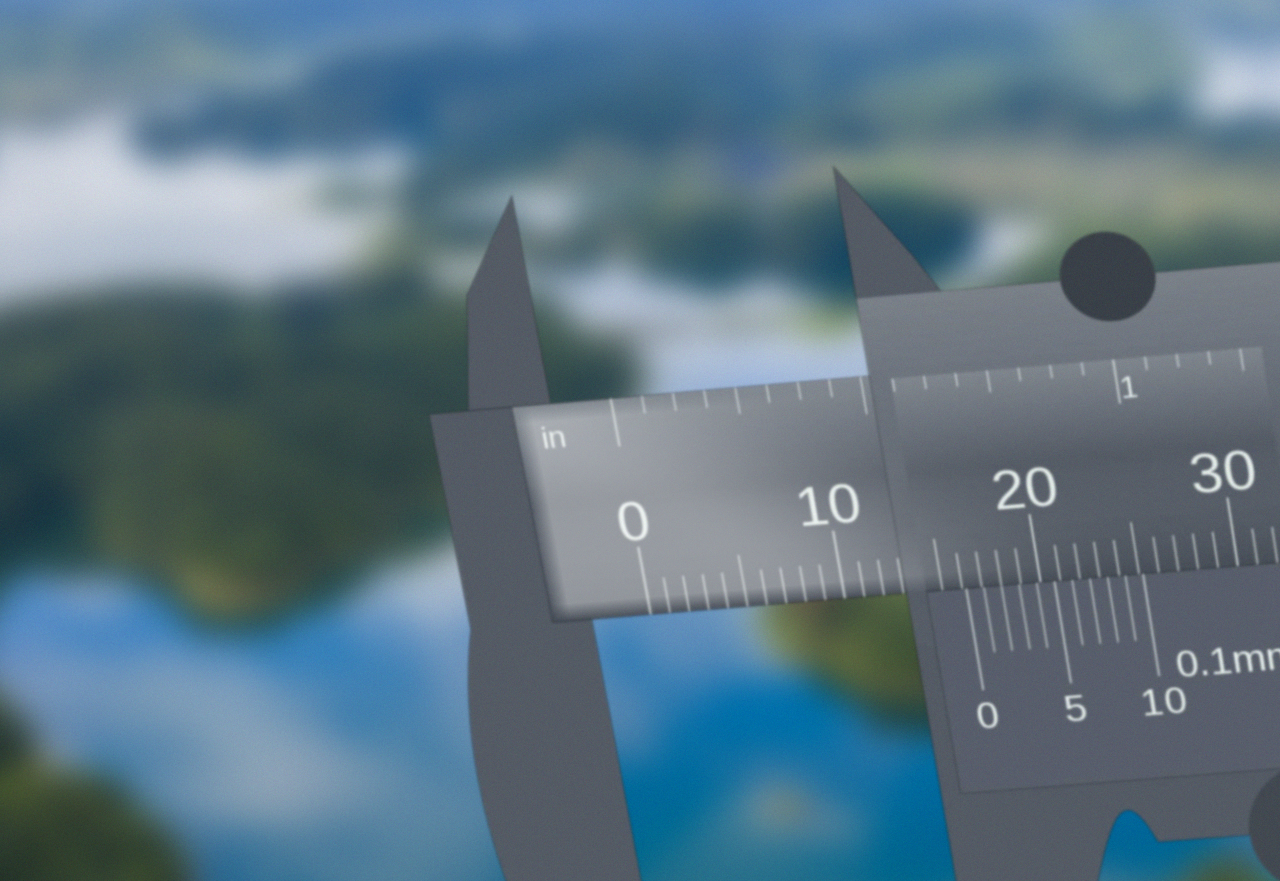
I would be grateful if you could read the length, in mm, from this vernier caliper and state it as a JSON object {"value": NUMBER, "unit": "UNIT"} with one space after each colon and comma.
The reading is {"value": 16.2, "unit": "mm"}
